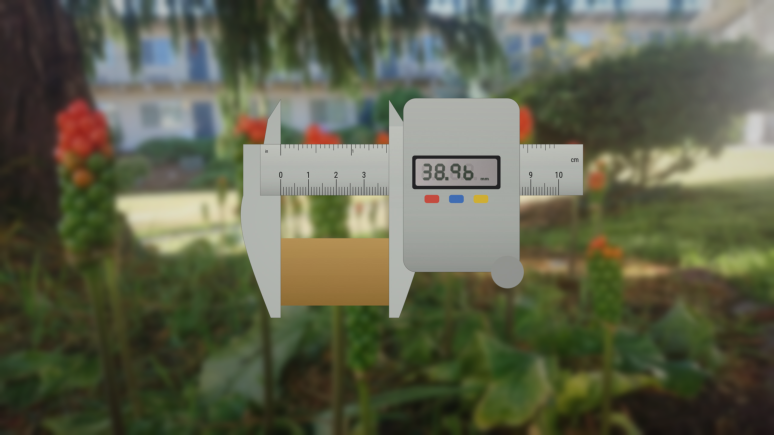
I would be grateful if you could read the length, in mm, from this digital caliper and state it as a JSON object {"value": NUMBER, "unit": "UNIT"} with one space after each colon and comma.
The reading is {"value": 38.96, "unit": "mm"}
